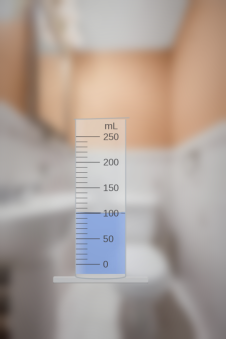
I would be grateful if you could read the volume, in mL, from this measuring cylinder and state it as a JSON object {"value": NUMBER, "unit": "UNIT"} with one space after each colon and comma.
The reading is {"value": 100, "unit": "mL"}
